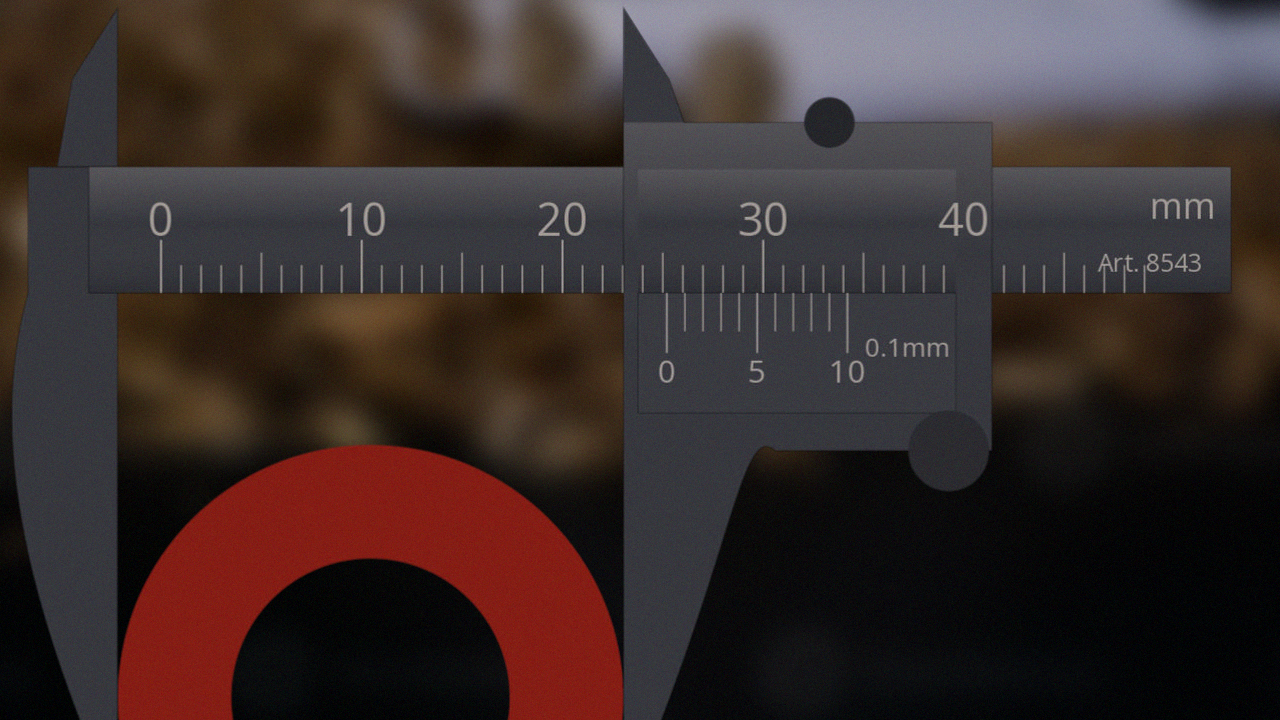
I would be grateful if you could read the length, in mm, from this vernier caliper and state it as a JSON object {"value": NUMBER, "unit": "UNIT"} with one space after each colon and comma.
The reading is {"value": 25.2, "unit": "mm"}
